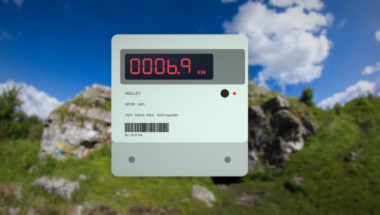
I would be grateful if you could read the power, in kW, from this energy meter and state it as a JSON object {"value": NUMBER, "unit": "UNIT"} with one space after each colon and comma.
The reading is {"value": 6.9, "unit": "kW"}
